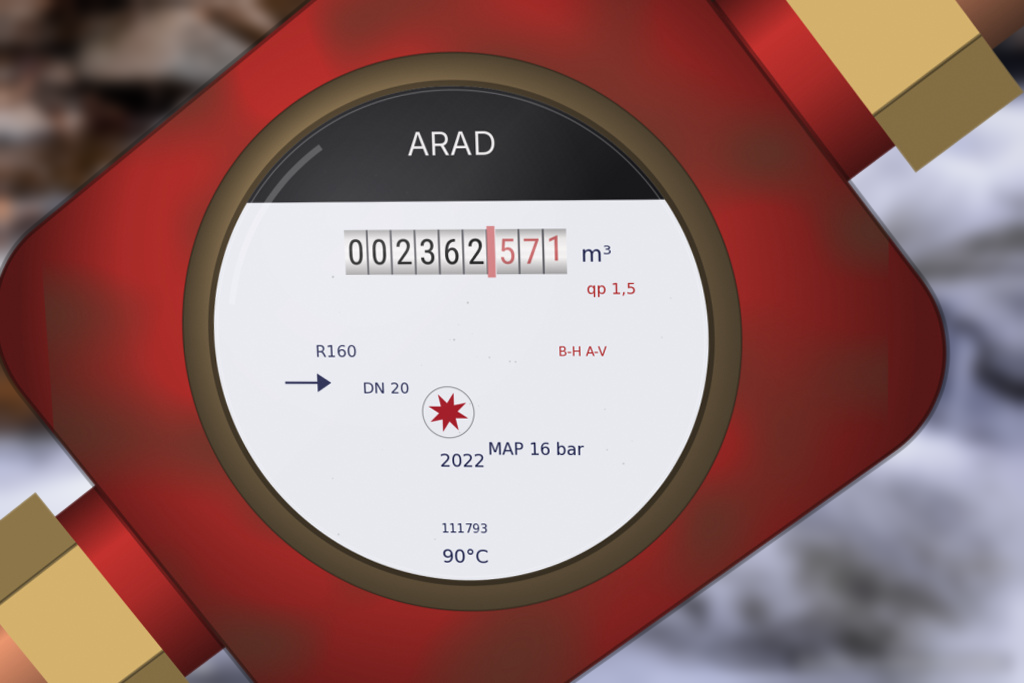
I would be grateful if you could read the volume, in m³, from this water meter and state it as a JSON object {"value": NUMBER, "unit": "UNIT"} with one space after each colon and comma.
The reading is {"value": 2362.571, "unit": "m³"}
